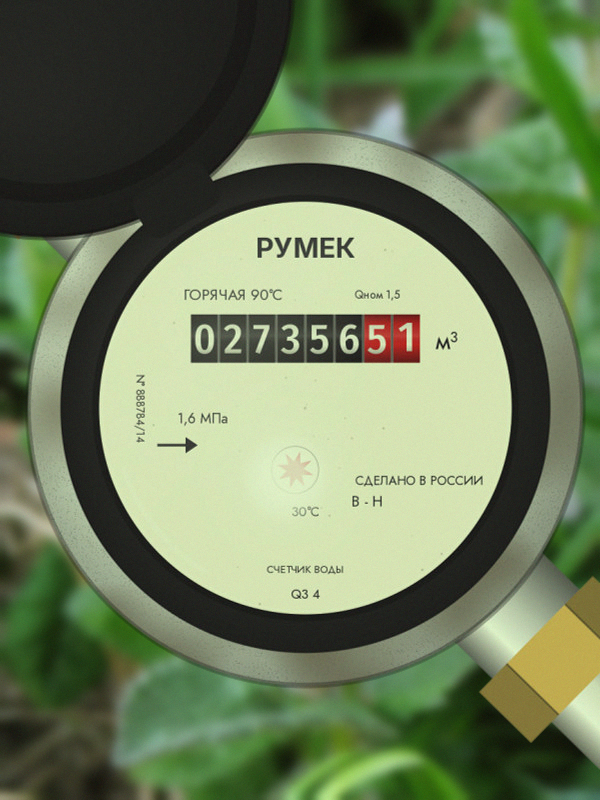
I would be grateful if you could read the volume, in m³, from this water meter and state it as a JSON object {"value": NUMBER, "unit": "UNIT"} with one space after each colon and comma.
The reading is {"value": 27356.51, "unit": "m³"}
